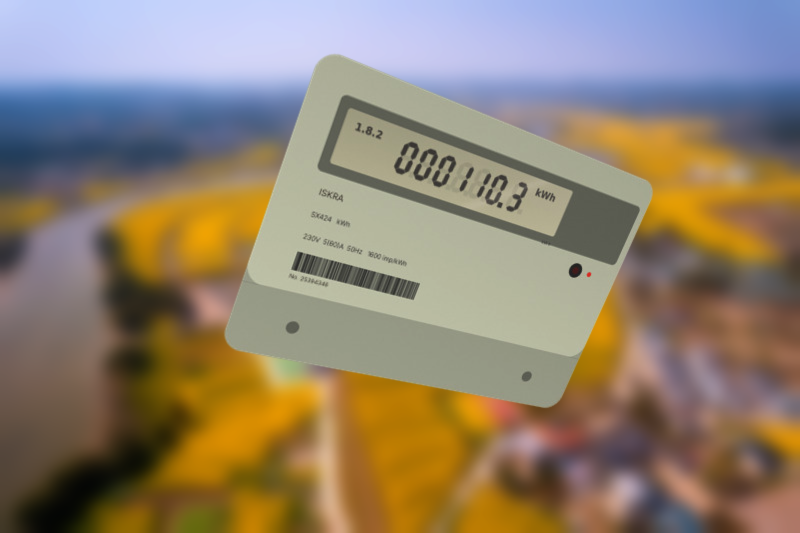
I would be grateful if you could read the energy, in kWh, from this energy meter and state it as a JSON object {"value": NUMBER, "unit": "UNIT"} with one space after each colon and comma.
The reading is {"value": 110.3, "unit": "kWh"}
